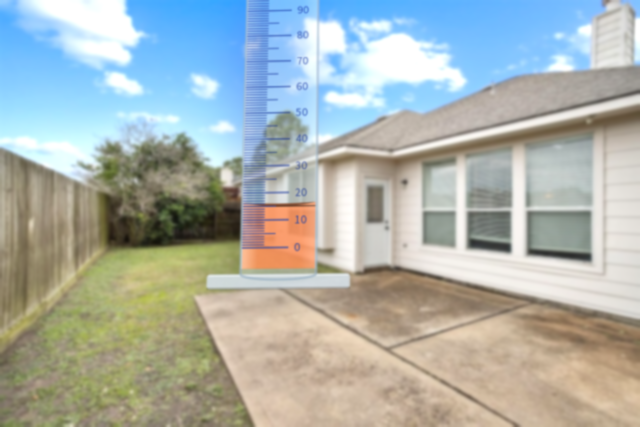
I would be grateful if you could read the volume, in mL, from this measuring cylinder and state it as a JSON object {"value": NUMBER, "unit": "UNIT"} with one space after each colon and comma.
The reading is {"value": 15, "unit": "mL"}
